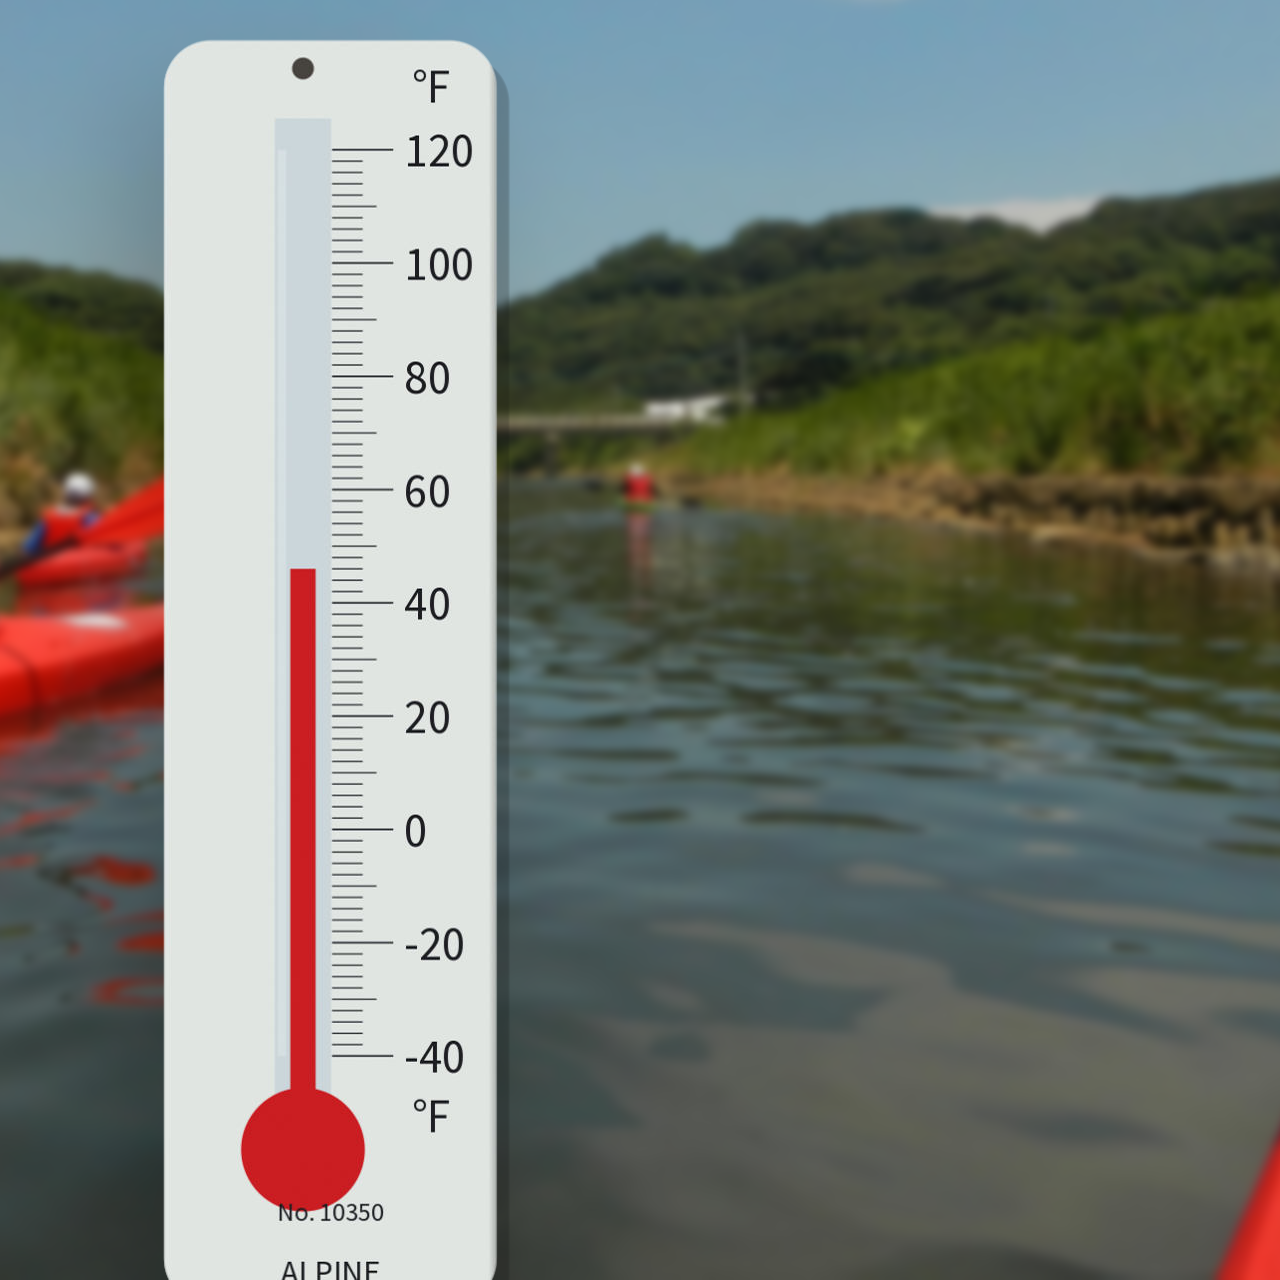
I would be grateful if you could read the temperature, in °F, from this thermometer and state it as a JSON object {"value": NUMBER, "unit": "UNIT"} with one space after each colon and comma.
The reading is {"value": 46, "unit": "°F"}
